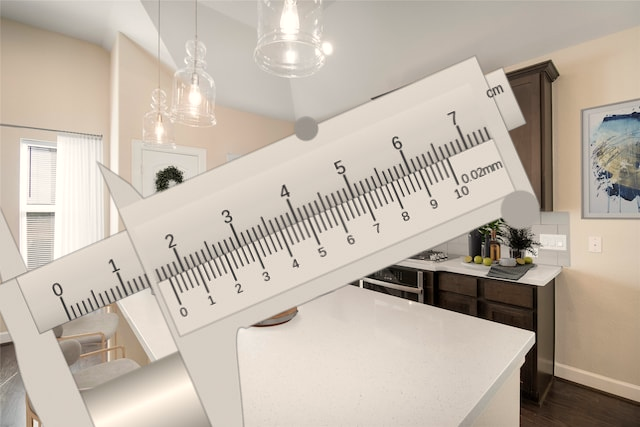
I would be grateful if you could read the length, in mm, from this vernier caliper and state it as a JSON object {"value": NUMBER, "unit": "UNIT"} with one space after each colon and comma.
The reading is {"value": 17.4, "unit": "mm"}
